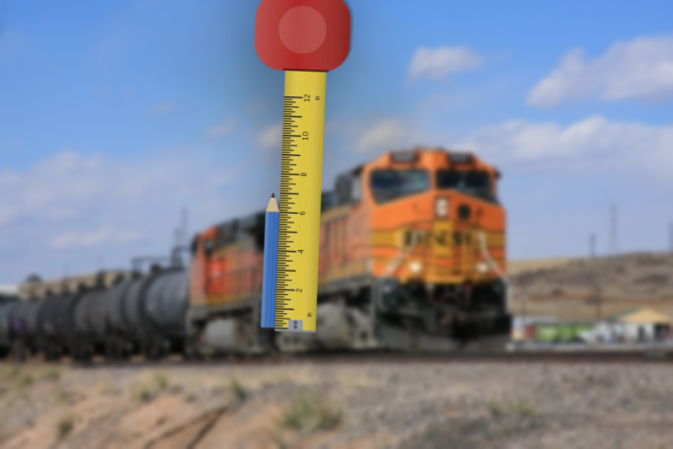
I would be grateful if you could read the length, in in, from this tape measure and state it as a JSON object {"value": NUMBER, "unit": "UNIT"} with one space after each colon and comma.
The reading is {"value": 7, "unit": "in"}
